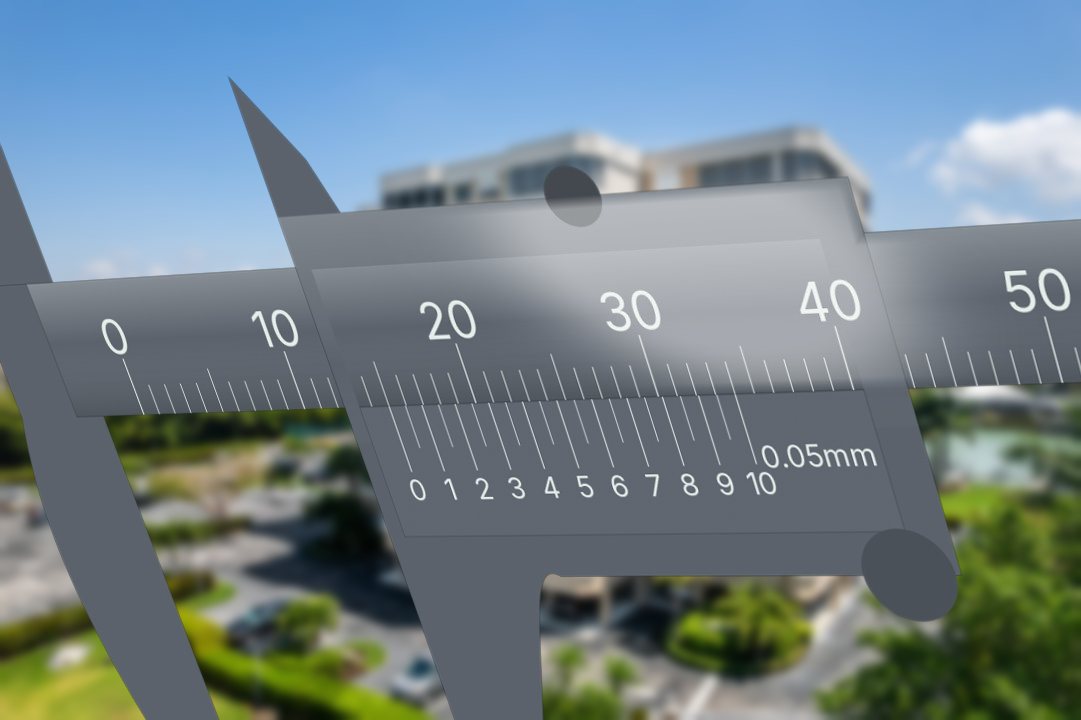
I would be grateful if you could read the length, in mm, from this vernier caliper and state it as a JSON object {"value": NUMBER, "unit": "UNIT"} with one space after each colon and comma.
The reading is {"value": 15.0, "unit": "mm"}
